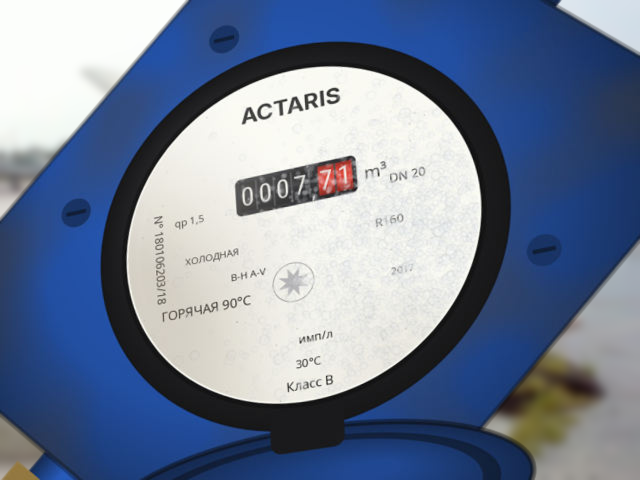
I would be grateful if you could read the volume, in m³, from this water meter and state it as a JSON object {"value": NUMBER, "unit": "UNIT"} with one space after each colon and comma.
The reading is {"value": 7.71, "unit": "m³"}
